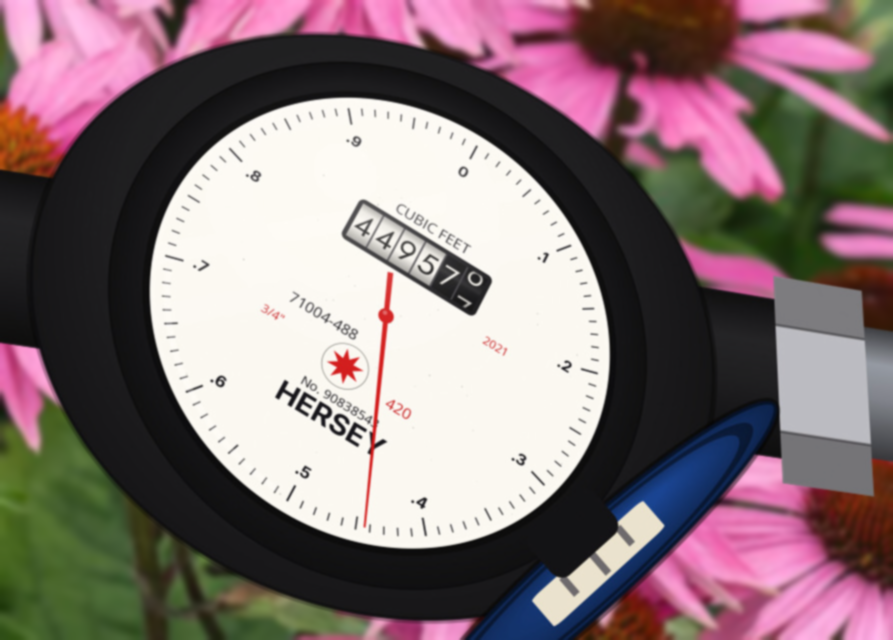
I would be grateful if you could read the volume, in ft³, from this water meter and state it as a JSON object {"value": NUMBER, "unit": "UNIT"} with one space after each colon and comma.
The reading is {"value": 449576.44, "unit": "ft³"}
